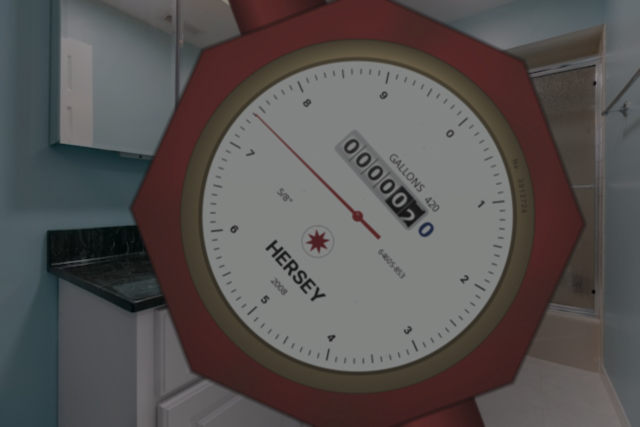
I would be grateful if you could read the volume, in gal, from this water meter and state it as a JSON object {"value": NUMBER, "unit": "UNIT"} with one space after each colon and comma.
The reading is {"value": 17.4, "unit": "gal"}
